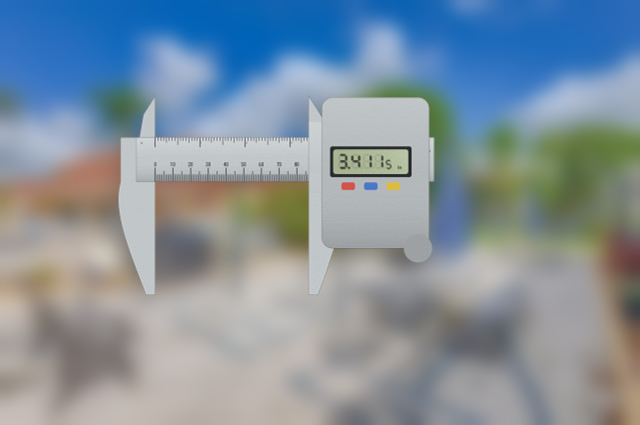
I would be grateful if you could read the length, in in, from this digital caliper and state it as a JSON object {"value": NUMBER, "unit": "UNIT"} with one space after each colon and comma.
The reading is {"value": 3.4115, "unit": "in"}
